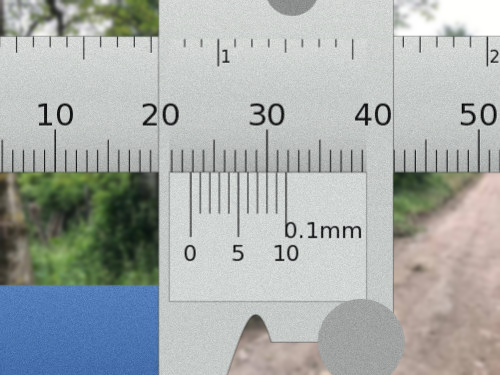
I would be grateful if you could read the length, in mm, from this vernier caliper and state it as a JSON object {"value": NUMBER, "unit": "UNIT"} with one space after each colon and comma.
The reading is {"value": 22.8, "unit": "mm"}
